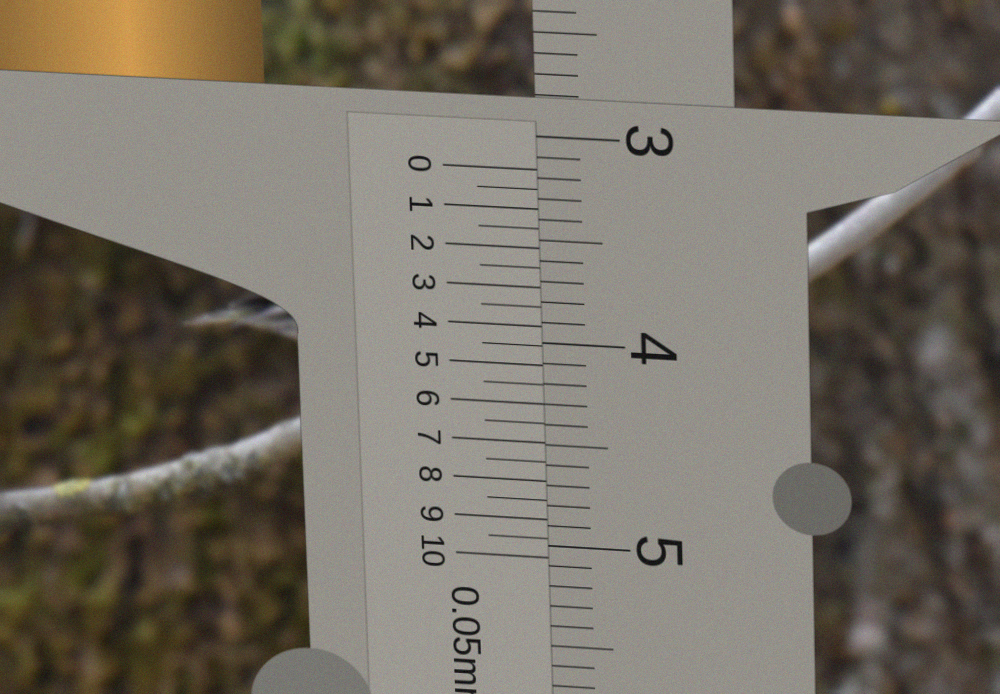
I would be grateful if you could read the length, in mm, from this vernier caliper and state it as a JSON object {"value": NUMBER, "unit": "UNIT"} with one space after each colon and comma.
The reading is {"value": 31.6, "unit": "mm"}
